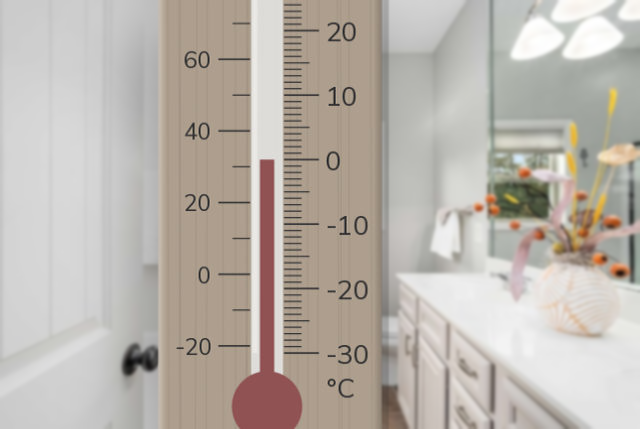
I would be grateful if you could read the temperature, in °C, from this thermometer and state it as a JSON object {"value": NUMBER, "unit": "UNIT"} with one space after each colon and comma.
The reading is {"value": 0, "unit": "°C"}
